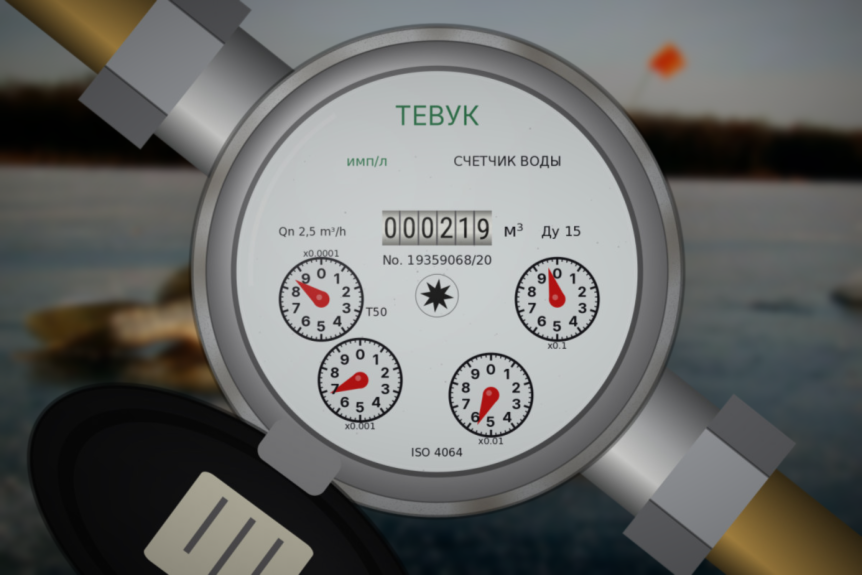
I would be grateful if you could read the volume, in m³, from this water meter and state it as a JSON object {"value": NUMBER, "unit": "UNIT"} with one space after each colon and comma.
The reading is {"value": 218.9568, "unit": "m³"}
